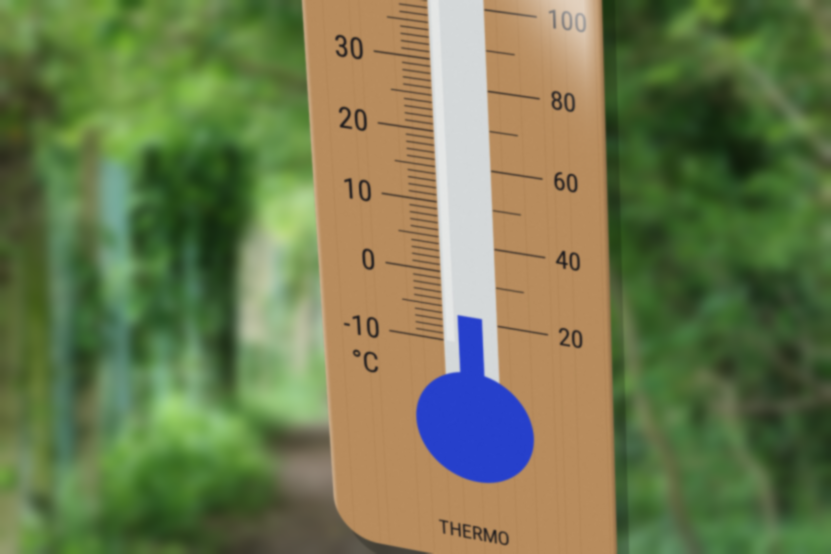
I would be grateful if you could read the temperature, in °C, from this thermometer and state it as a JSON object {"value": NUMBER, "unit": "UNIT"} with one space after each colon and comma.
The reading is {"value": -6, "unit": "°C"}
